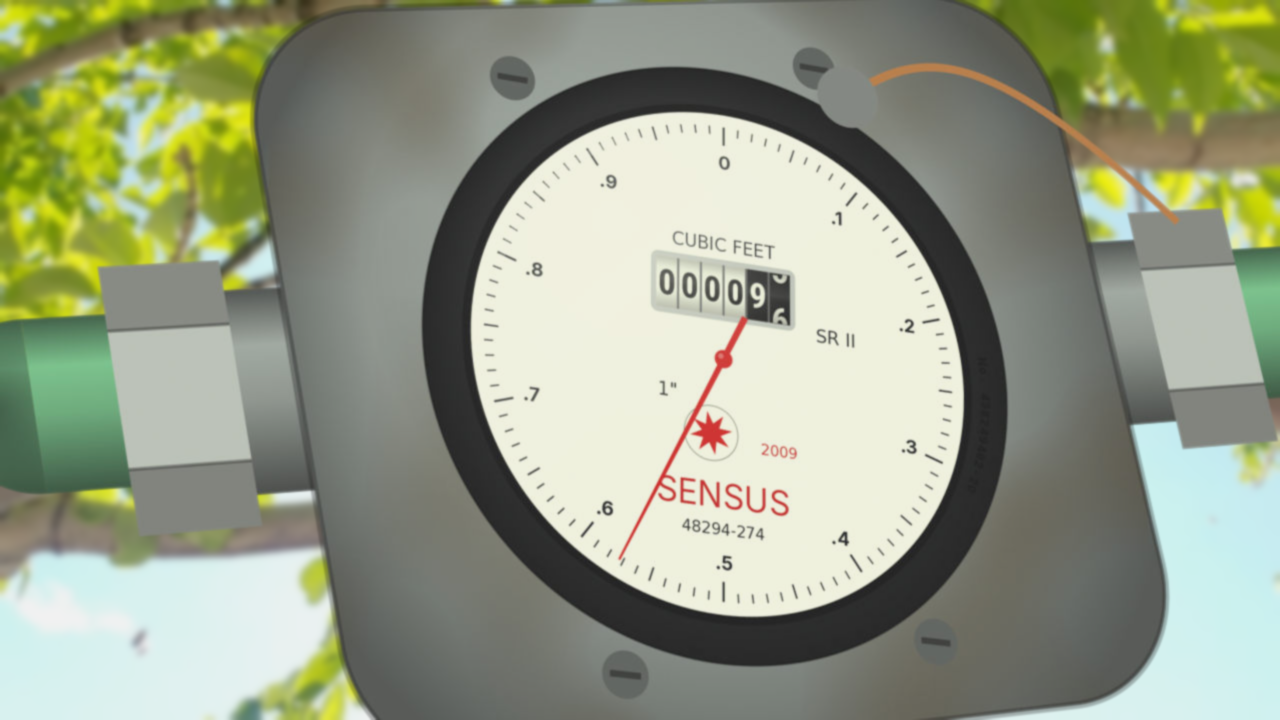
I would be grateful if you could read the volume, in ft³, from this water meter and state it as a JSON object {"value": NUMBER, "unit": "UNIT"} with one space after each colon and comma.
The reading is {"value": 95.57, "unit": "ft³"}
